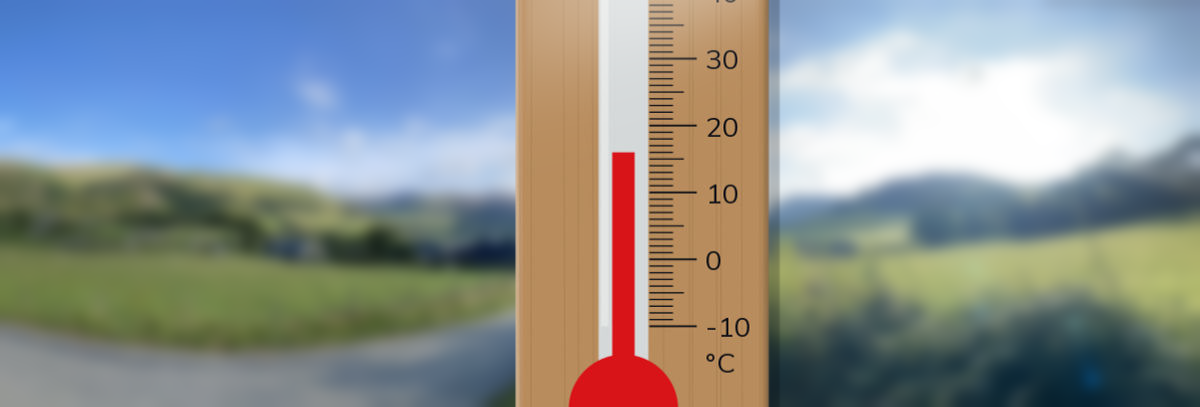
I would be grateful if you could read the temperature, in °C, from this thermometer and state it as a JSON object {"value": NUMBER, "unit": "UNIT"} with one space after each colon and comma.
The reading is {"value": 16, "unit": "°C"}
